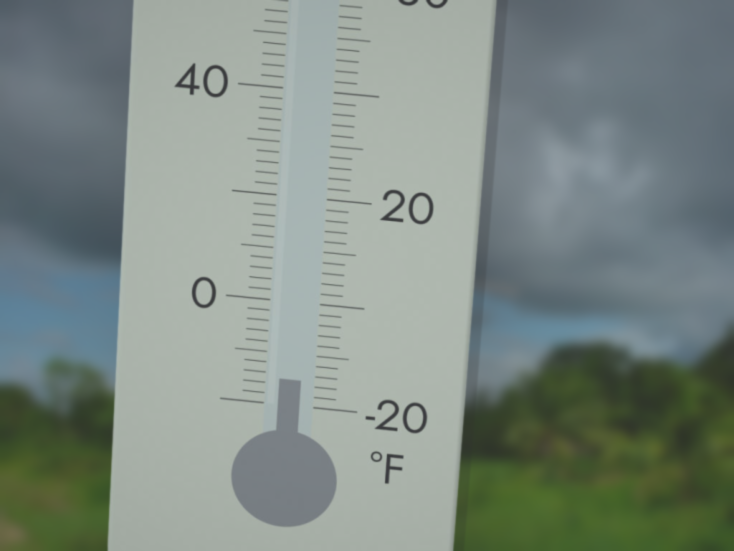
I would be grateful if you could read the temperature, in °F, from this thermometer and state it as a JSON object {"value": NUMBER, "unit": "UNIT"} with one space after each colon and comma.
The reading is {"value": -15, "unit": "°F"}
